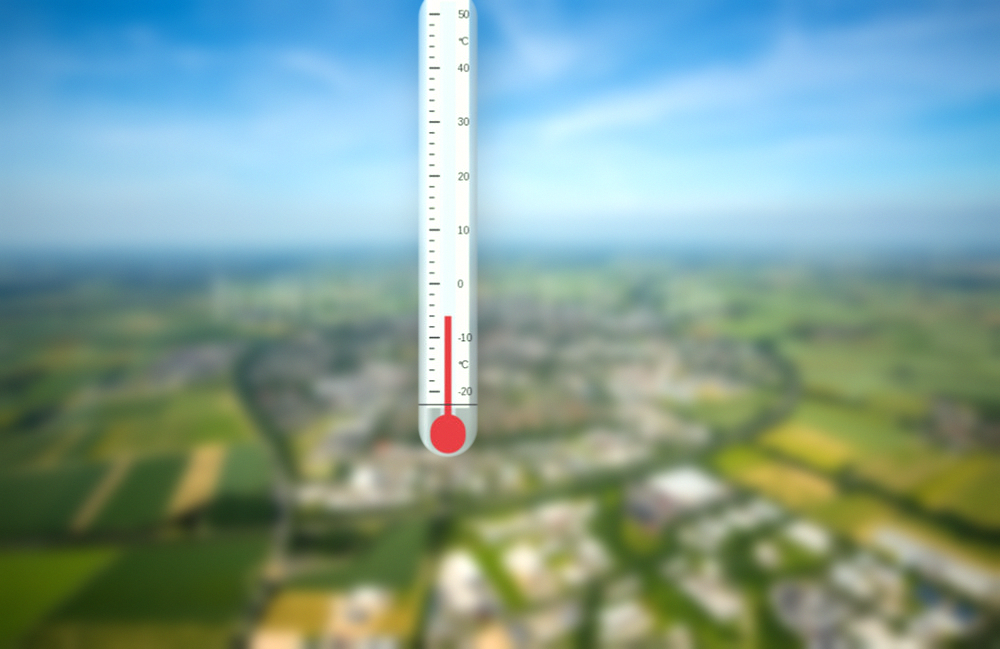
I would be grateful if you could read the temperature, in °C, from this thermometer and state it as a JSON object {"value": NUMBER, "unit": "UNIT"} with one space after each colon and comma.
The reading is {"value": -6, "unit": "°C"}
